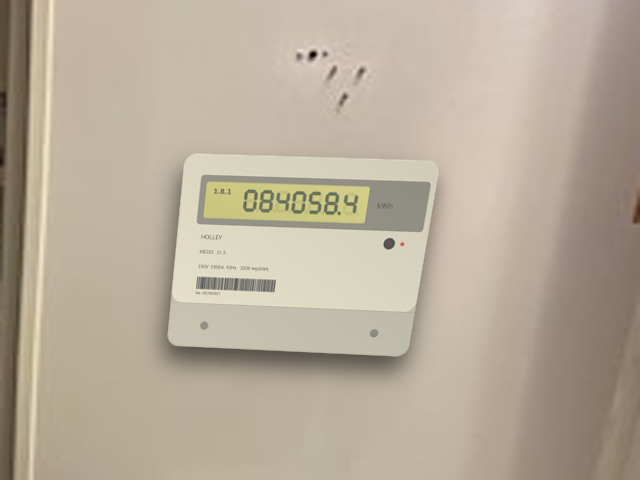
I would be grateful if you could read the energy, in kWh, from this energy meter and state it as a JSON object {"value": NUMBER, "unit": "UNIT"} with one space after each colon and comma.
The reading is {"value": 84058.4, "unit": "kWh"}
